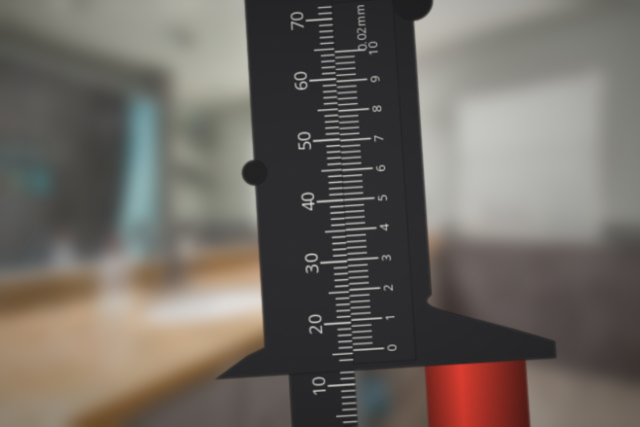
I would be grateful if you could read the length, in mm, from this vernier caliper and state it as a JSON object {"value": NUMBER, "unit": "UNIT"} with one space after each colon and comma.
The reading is {"value": 15.5, "unit": "mm"}
